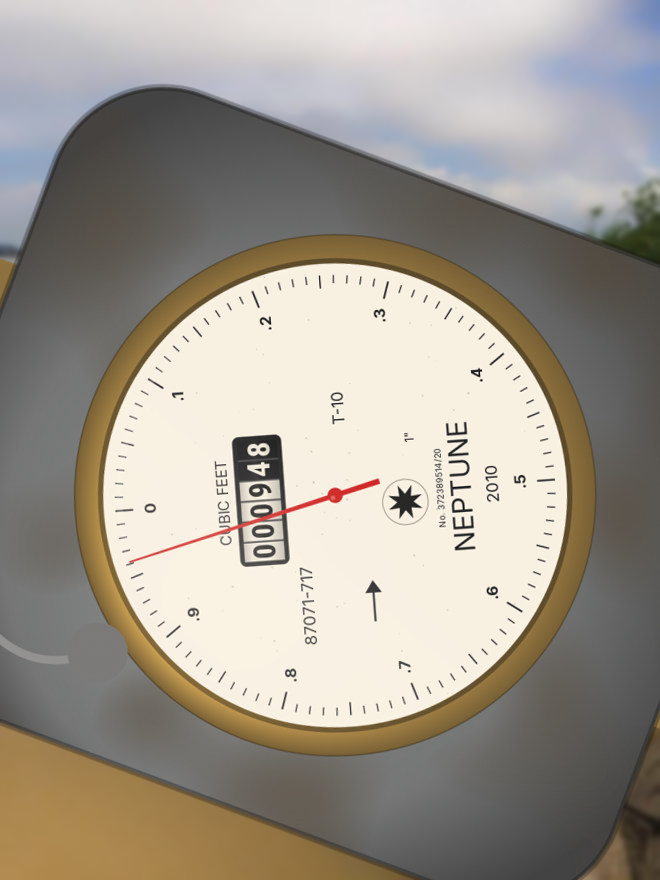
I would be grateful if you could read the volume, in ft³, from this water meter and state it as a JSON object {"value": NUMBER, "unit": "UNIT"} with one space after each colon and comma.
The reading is {"value": 947.96, "unit": "ft³"}
